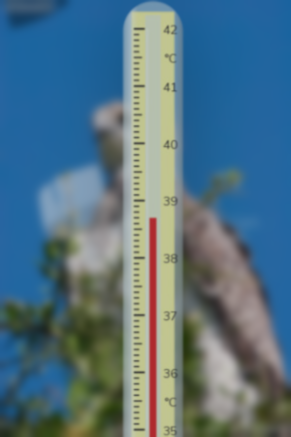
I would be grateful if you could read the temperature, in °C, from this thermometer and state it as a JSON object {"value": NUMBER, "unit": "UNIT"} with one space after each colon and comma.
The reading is {"value": 38.7, "unit": "°C"}
